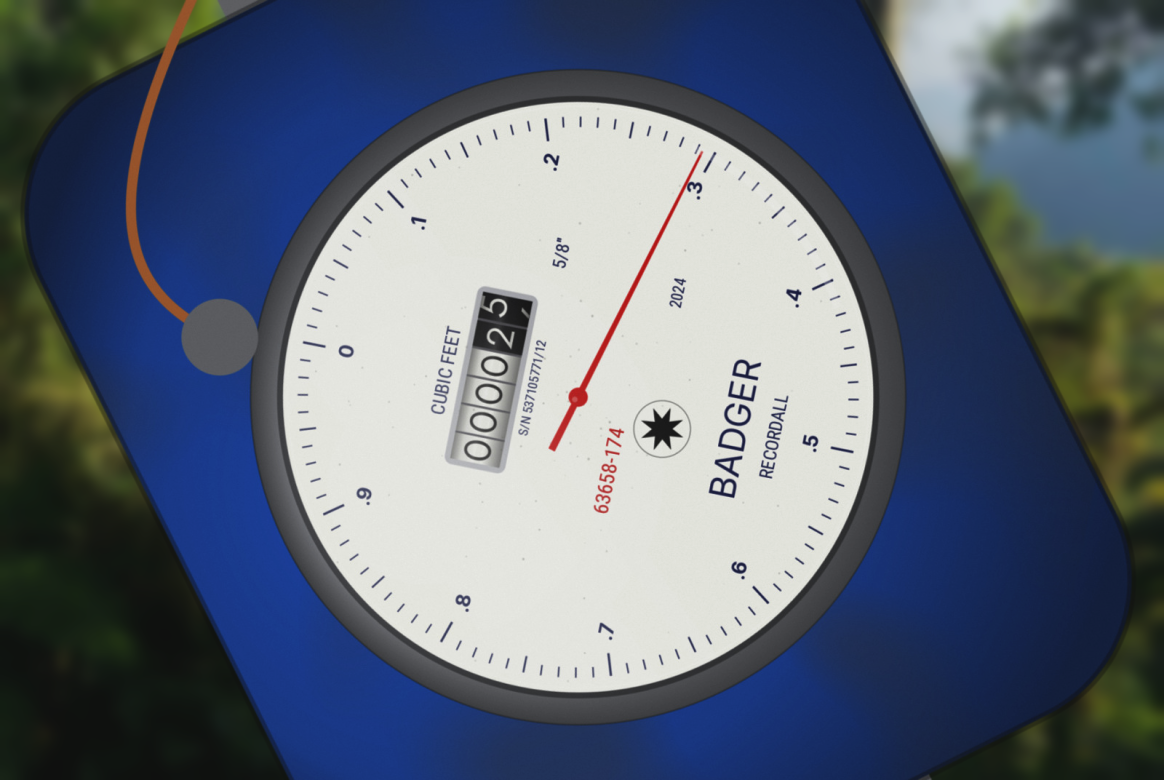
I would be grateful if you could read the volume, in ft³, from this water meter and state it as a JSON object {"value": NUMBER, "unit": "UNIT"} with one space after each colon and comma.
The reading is {"value": 25.29, "unit": "ft³"}
